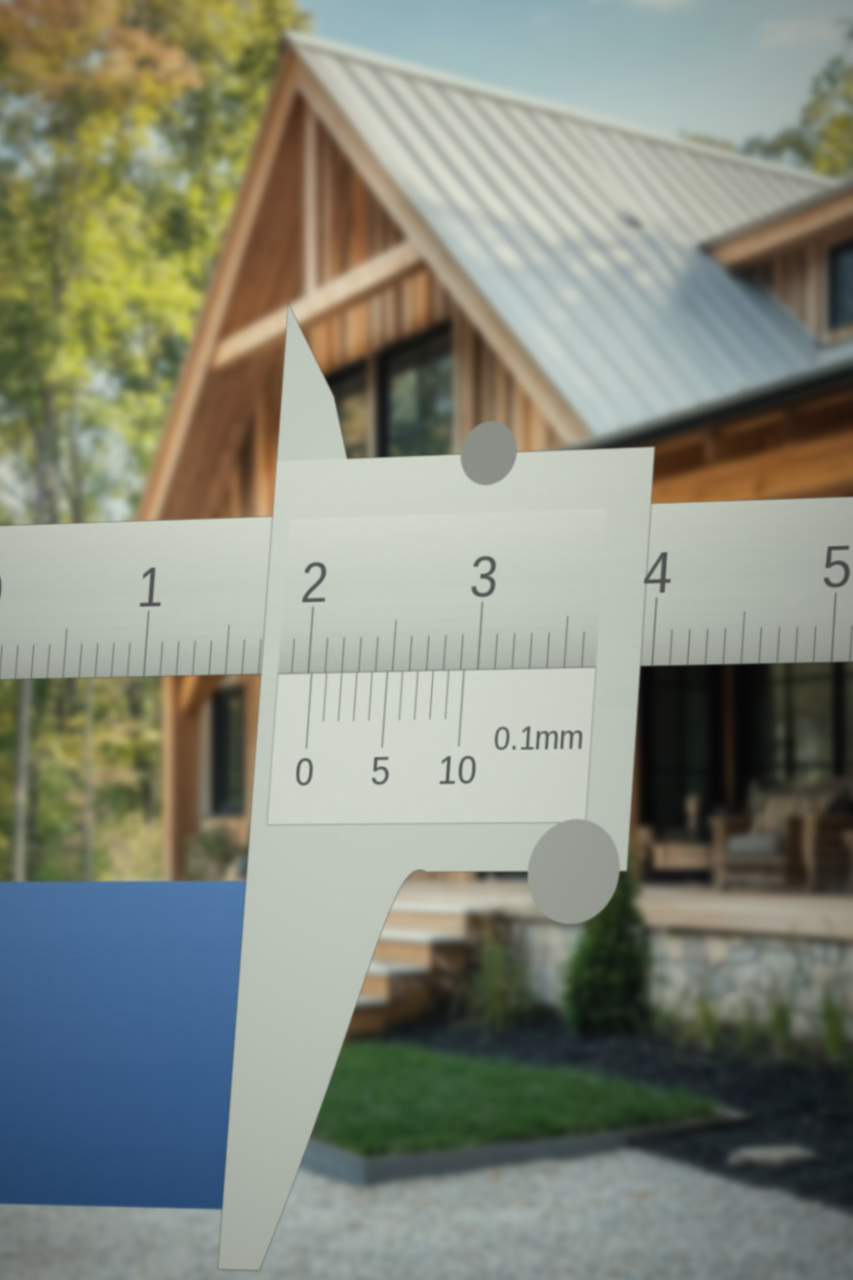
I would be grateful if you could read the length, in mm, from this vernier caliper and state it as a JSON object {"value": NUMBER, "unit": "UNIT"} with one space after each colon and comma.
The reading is {"value": 20.2, "unit": "mm"}
